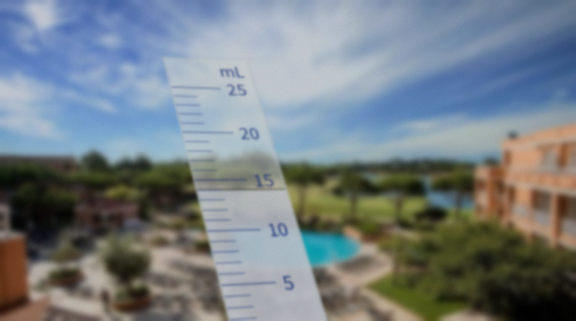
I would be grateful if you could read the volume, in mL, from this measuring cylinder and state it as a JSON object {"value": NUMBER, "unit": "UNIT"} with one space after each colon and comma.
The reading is {"value": 14, "unit": "mL"}
